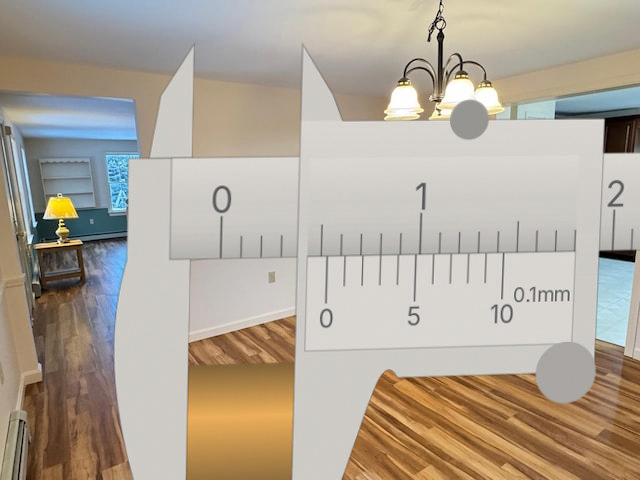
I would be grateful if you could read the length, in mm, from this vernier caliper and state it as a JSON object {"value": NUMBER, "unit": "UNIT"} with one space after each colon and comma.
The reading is {"value": 5.3, "unit": "mm"}
